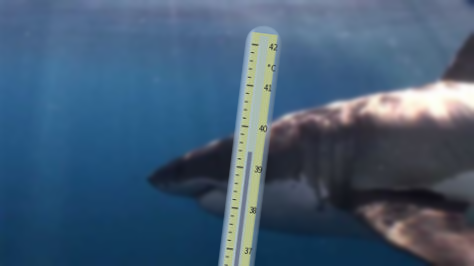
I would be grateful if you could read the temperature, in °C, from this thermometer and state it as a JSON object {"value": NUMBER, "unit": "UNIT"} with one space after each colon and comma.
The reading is {"value": 39.4, "unit": "°C"}
